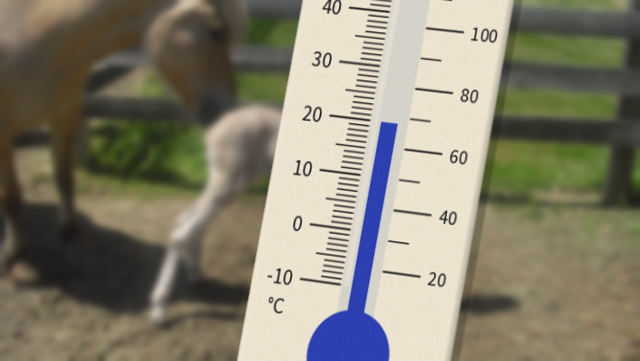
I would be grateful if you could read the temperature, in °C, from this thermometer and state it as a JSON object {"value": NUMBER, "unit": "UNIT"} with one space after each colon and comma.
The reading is {"value": 20, "unit": "°C"}
